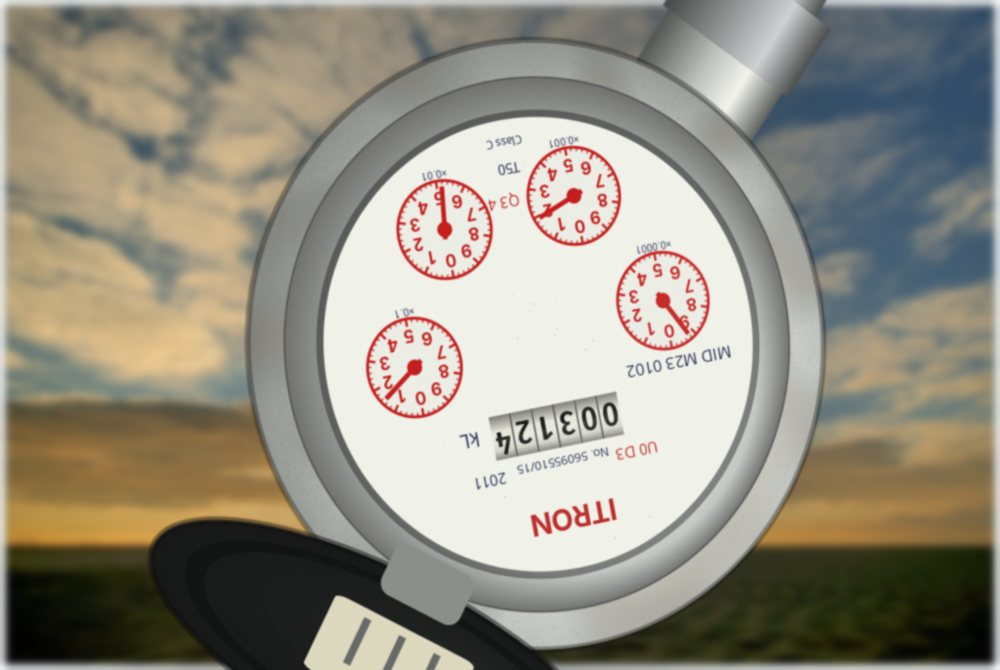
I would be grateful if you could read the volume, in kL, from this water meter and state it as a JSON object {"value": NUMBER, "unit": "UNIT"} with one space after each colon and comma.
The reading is {"value": 3124.1519, "unit": "kL"}
